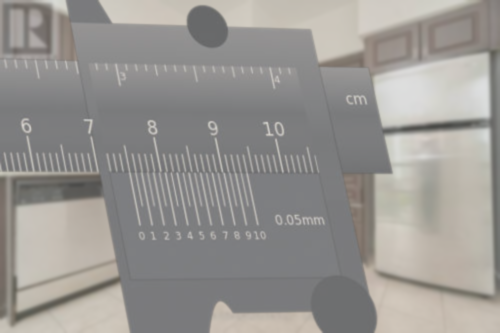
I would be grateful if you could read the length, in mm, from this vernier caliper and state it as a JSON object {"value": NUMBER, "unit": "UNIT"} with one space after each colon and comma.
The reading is {"value": 75.0, "unit": "mm"}
